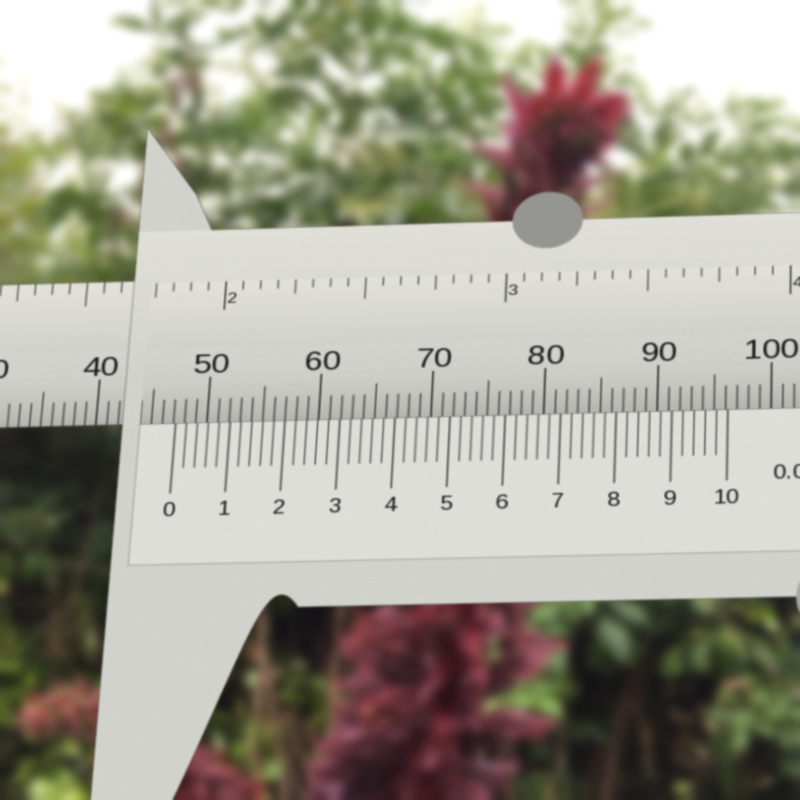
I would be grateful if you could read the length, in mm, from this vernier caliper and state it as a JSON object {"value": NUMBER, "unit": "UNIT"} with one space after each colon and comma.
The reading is {"value": 47.2, "unit": "mm"}
